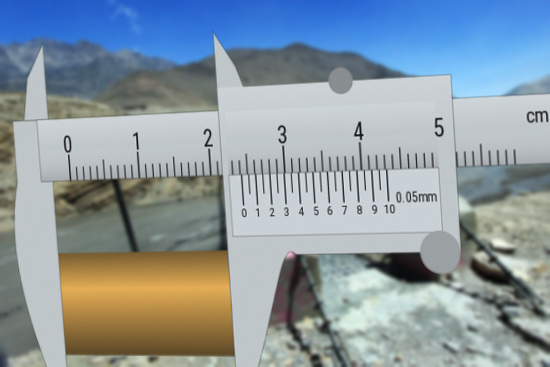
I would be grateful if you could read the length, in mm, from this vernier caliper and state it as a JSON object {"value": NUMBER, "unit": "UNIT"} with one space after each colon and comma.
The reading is {"value": 24.2, "unit": "mm"}
